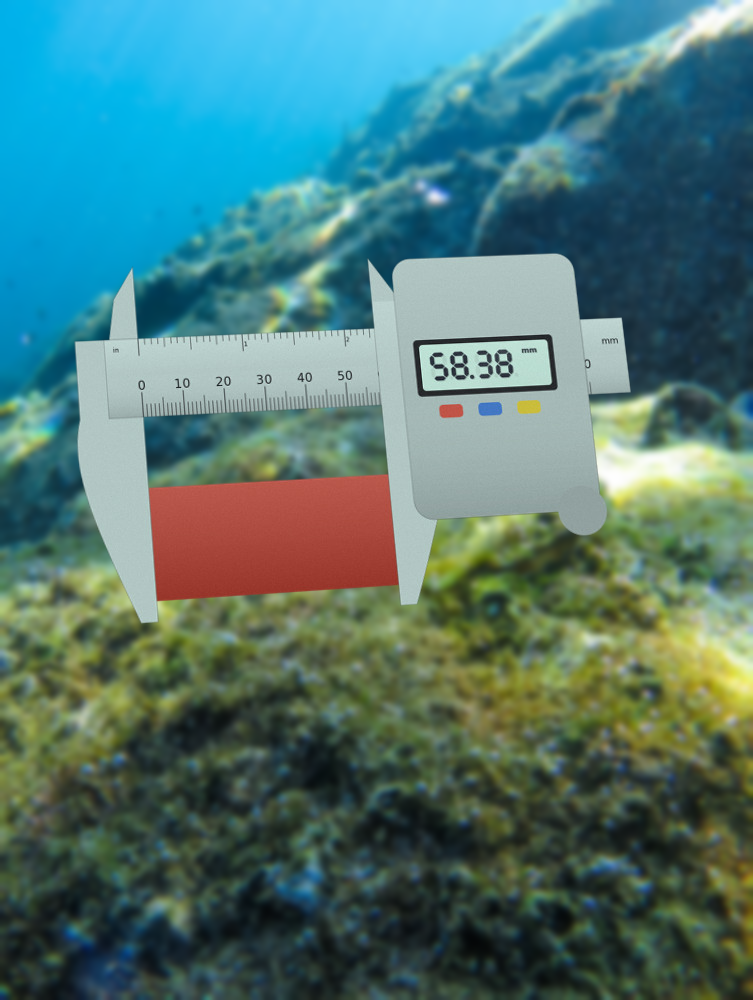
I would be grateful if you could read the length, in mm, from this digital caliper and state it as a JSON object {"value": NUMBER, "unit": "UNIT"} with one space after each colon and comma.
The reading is {"value": 58.38, "unit": "mm"}
